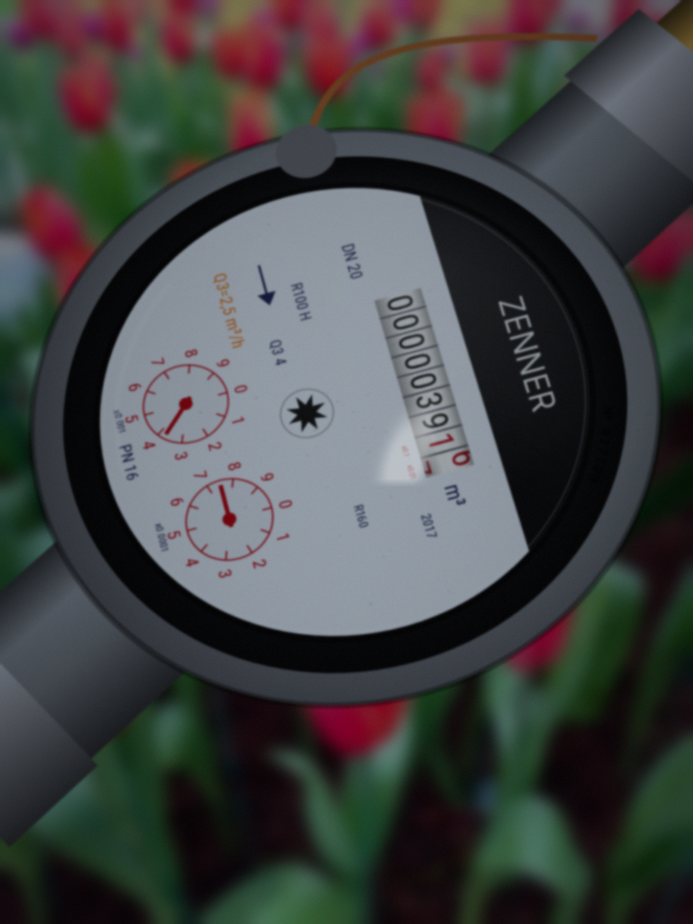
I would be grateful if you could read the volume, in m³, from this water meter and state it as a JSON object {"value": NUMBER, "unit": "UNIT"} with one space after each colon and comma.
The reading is {"value": 39.1637, "unit": "m³"}
